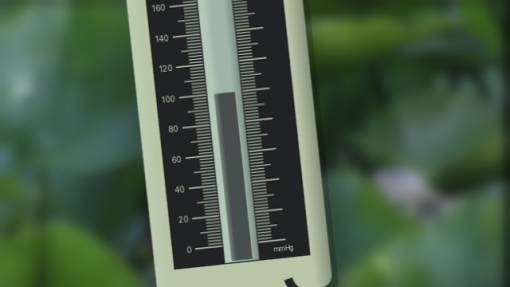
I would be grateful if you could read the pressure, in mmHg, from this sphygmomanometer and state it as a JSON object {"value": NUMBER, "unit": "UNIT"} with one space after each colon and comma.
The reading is {"value": 100, "unit": "mmHg"}
